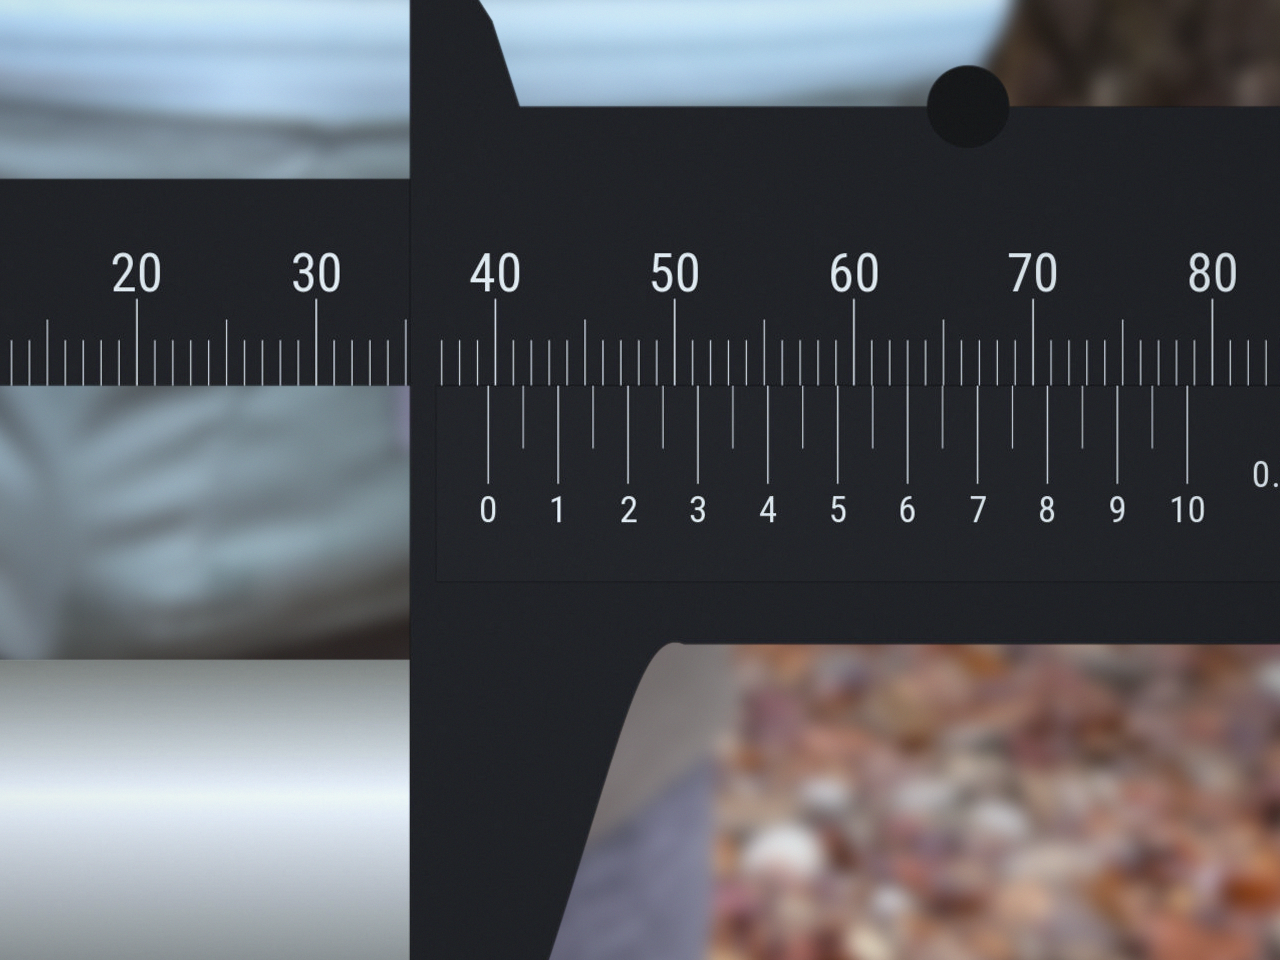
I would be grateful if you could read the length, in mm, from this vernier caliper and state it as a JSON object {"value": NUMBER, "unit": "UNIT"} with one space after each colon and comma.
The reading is {"value": 39.6, "unit": "mm"}
